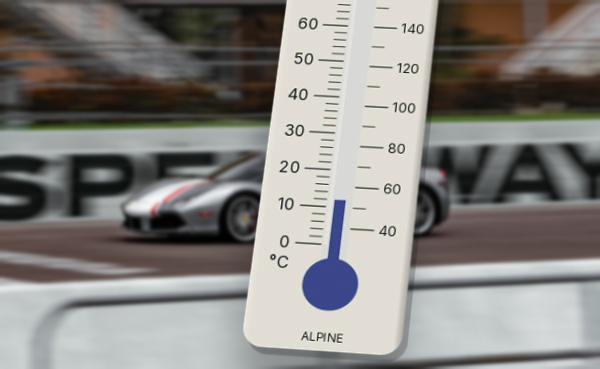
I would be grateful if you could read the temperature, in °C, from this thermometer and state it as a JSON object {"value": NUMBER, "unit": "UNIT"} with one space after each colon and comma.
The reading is {"value": 12, "unit": "°C"}
